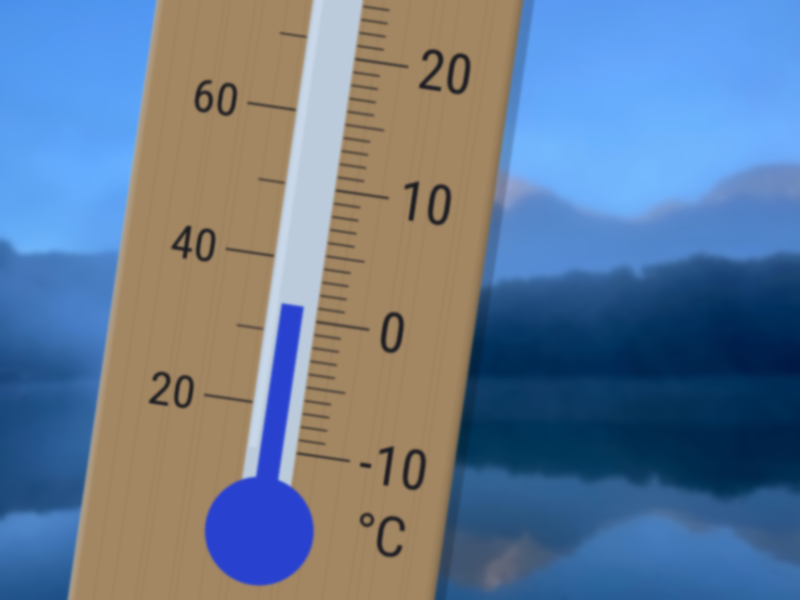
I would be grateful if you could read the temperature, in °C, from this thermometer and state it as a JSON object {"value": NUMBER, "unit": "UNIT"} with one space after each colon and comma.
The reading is {"value": 1, "unit": "°C"}
